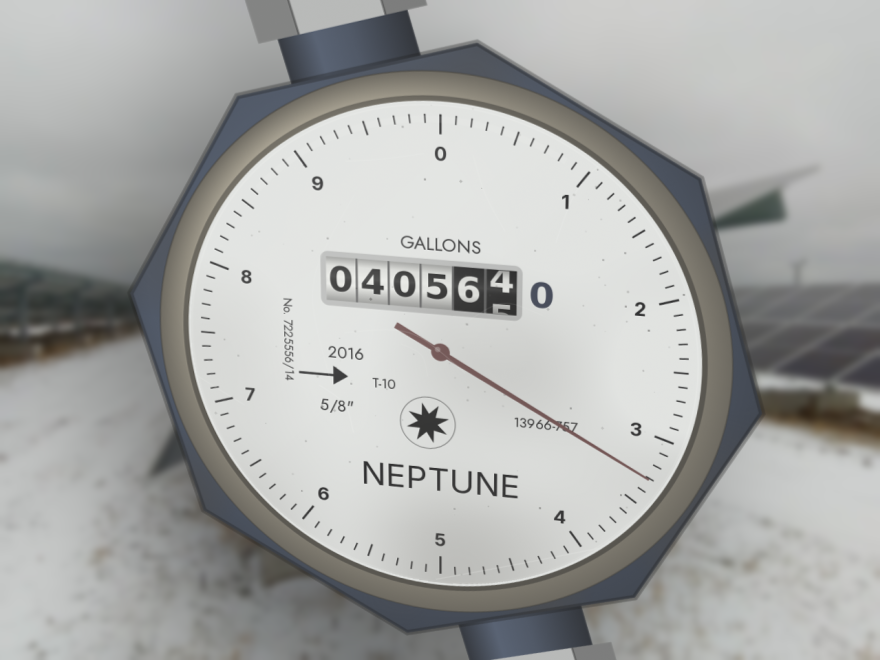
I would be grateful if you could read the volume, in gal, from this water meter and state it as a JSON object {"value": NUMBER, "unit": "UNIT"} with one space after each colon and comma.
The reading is {"value": 405643.3, "unit": "gal"}
